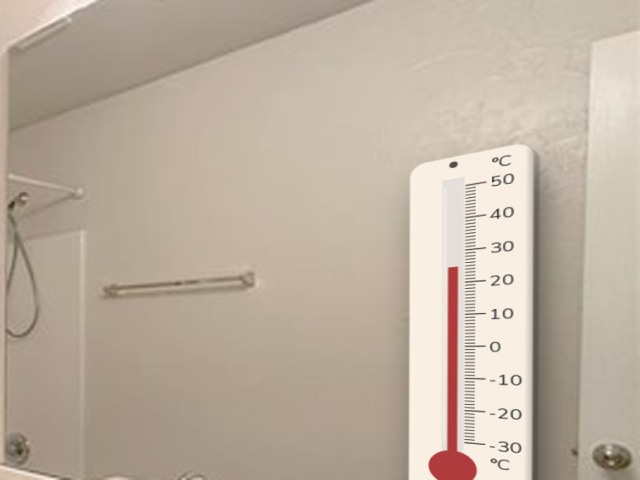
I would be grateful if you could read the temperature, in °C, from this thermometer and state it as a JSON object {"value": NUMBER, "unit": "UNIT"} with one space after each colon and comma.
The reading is {"value": 25, "unit": "°C"}
